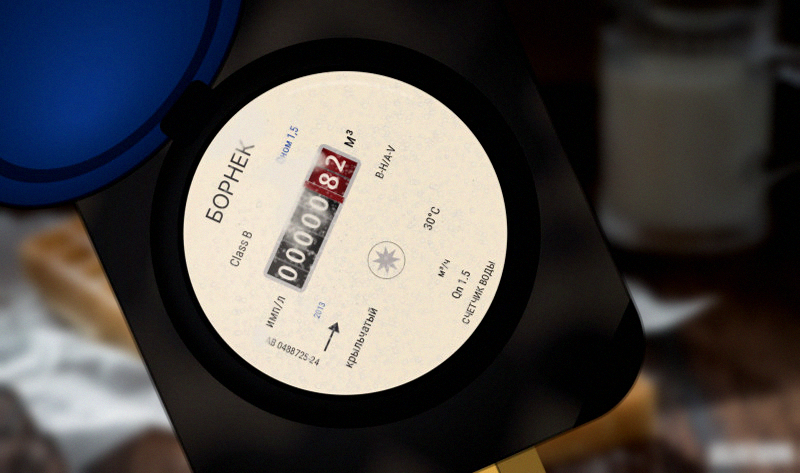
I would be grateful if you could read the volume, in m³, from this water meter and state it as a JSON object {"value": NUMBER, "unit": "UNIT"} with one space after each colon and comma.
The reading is {"value": 0.82, "unit": "m³"}
